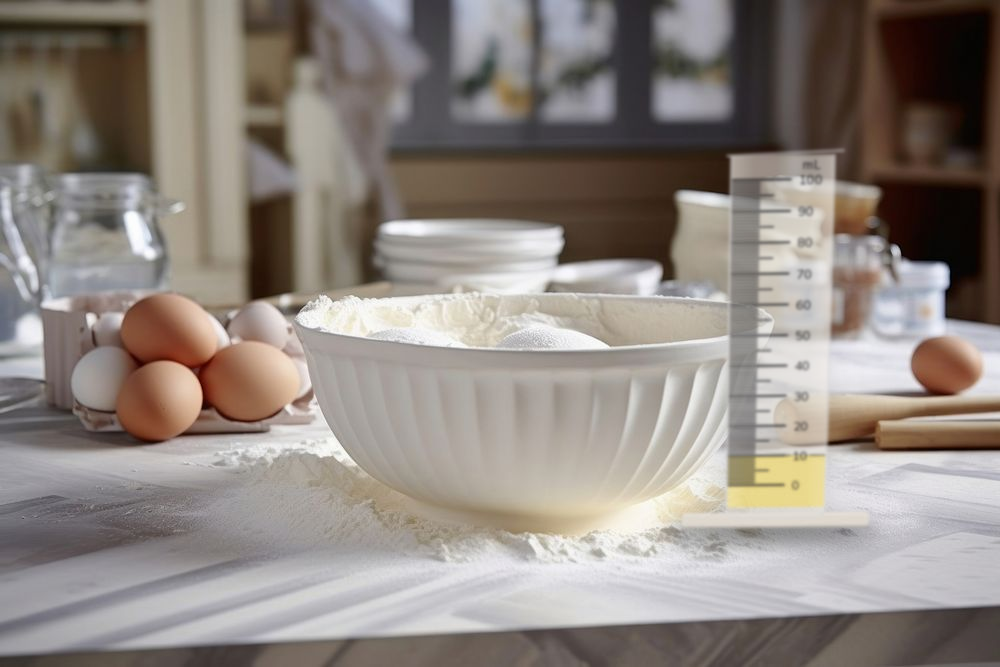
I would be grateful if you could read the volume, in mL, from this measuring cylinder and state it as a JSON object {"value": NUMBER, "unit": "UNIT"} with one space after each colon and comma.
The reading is {"value": 10, "unit": "mL"}
